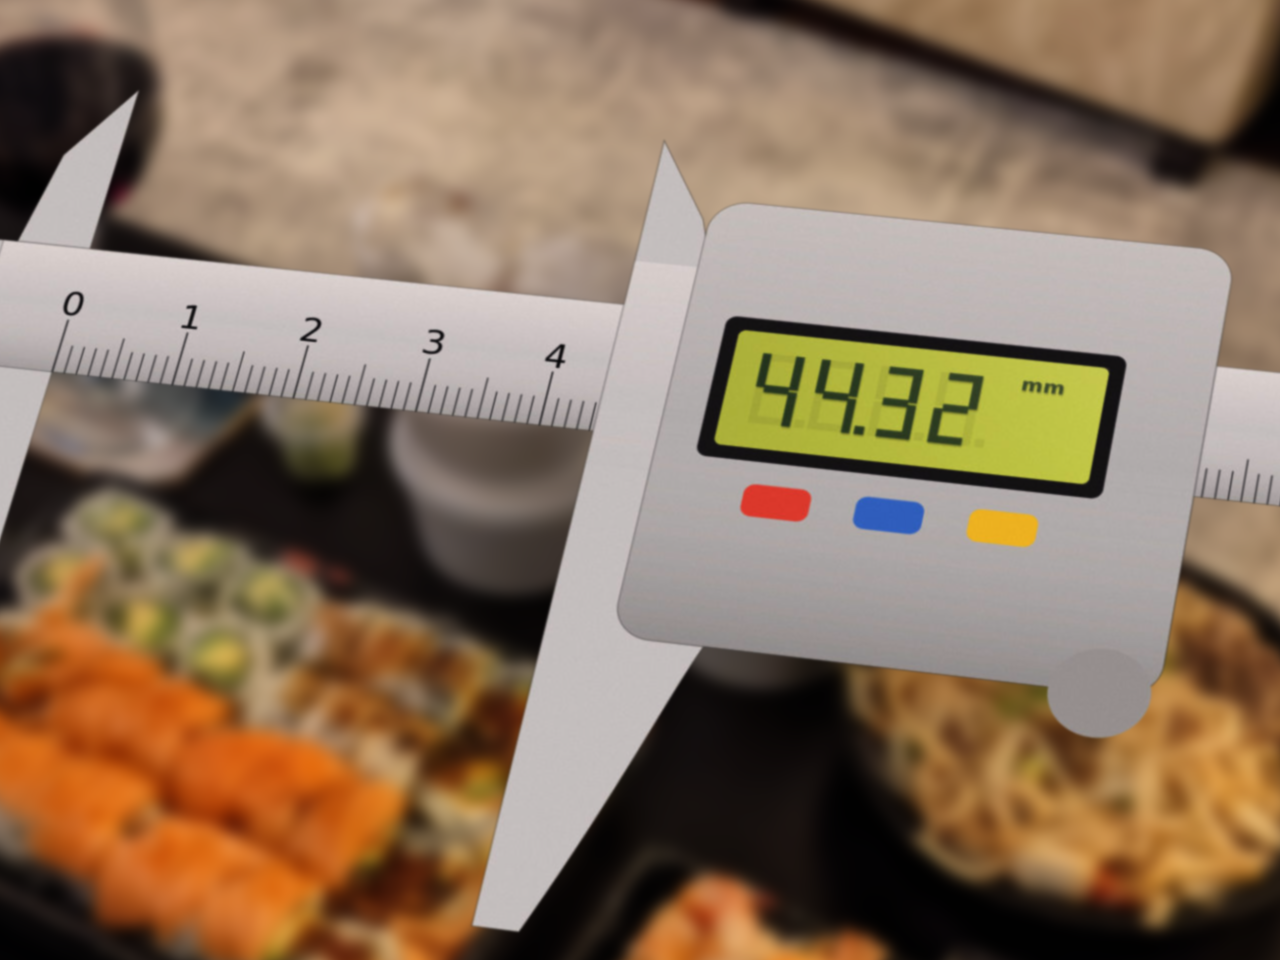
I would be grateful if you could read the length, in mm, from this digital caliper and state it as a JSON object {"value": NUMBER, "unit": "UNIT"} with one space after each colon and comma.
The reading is {"value": 44.32, "unit": "mm"}
